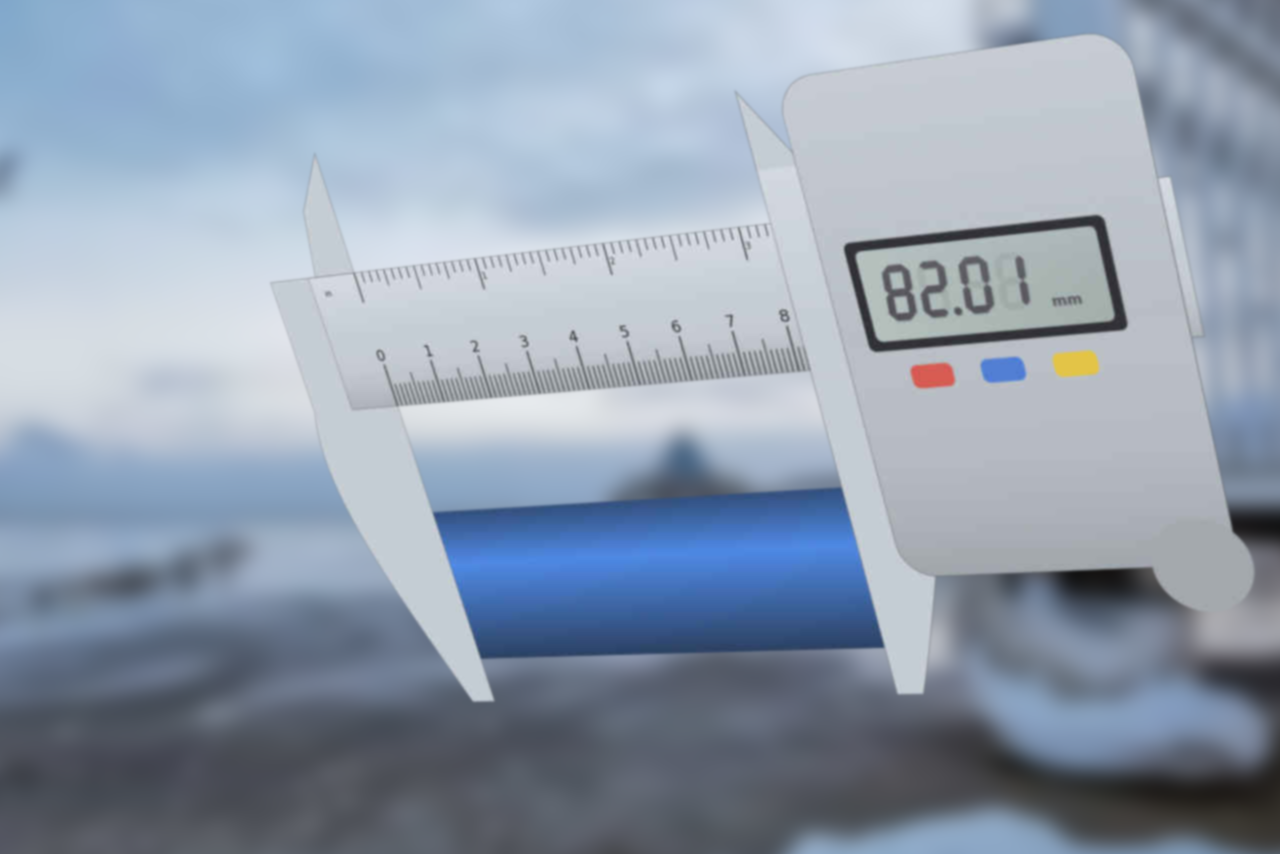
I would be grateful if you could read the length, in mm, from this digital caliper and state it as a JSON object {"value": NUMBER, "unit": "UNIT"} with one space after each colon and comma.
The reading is {"value": 82.01, "unit": "mm"}
